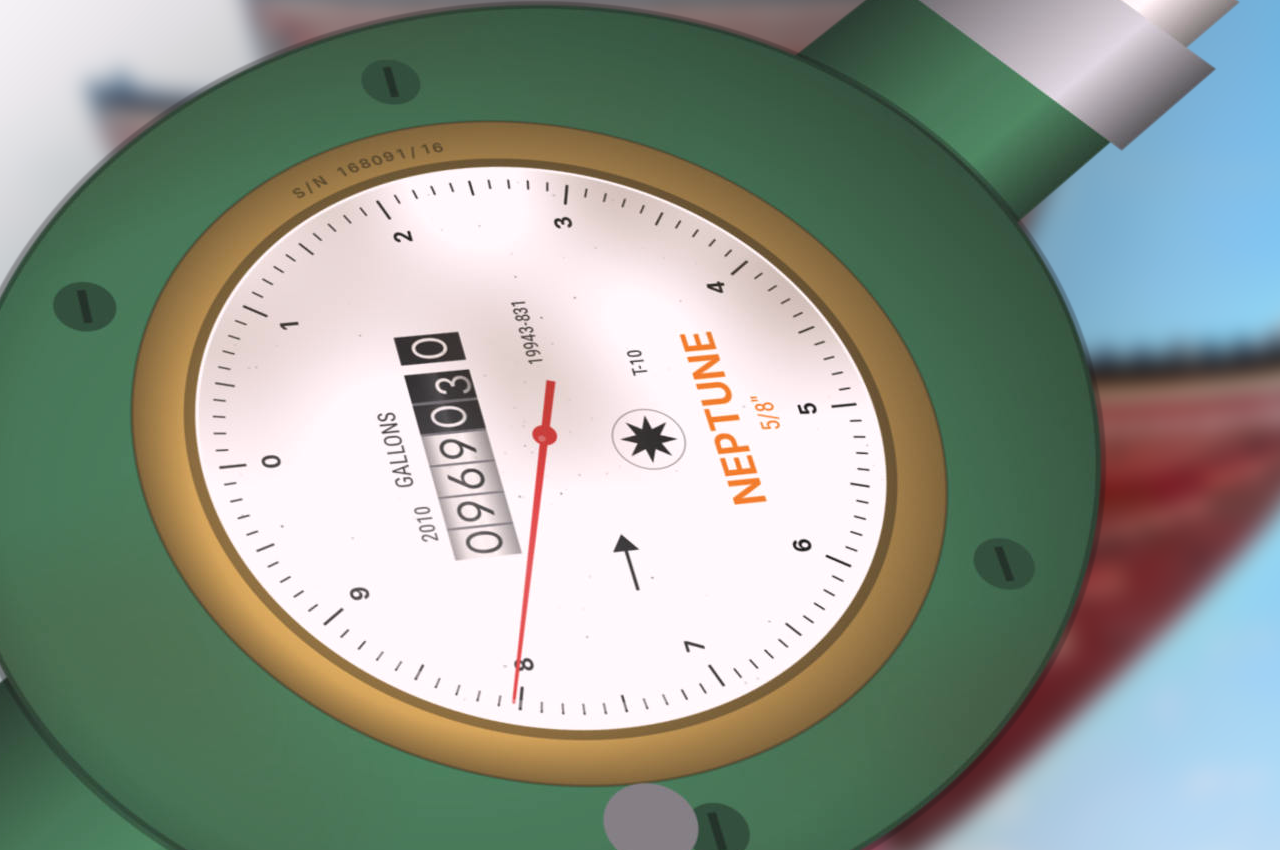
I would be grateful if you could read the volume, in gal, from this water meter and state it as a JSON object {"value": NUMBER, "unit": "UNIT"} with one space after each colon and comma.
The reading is {"value": 969028.0, "unit": "gal"}
